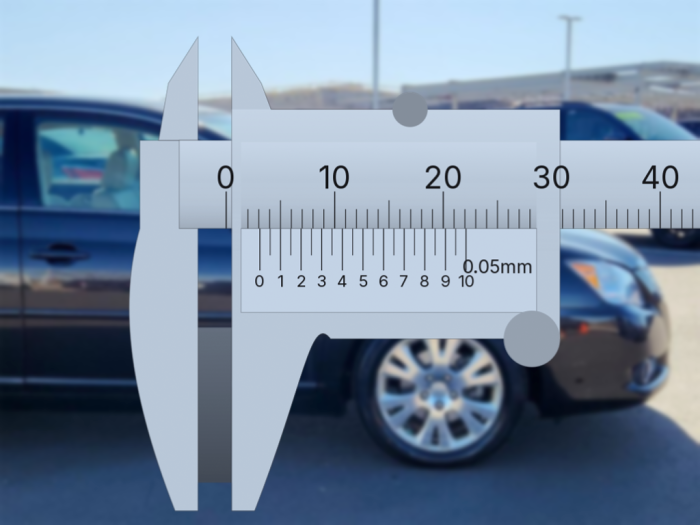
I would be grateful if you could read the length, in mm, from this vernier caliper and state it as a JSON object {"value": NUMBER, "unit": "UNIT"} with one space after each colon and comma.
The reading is {"value": 3.1, "unit": "mm"}
